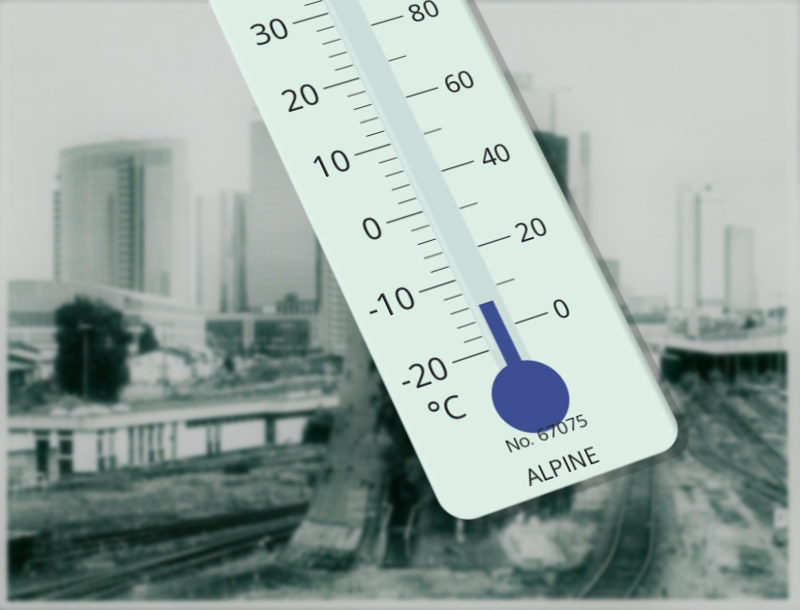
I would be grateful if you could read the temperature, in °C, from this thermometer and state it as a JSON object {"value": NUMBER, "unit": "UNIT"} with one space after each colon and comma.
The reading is {"value": -14, "unit": "°C"}
